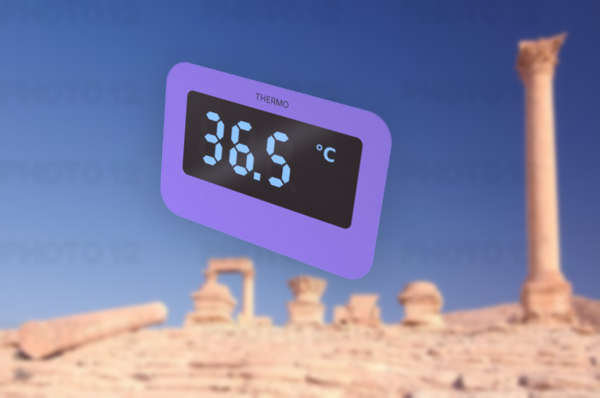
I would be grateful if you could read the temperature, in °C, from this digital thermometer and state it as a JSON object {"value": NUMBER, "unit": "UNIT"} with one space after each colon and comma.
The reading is {"value": 36.5, "unit": "°C"}
